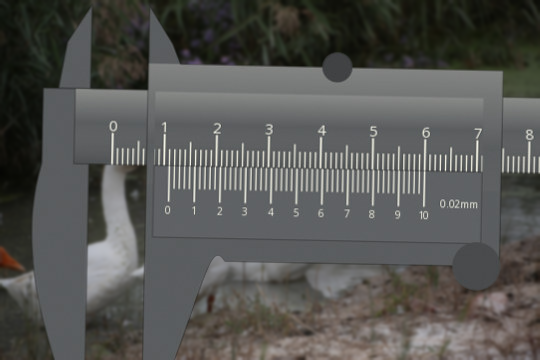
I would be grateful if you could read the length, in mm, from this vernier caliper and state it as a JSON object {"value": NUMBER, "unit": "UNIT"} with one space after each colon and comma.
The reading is {"value": 11.0, "unit": "mm"}
